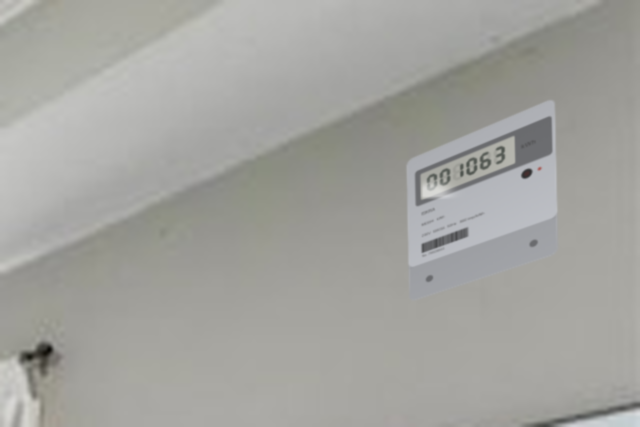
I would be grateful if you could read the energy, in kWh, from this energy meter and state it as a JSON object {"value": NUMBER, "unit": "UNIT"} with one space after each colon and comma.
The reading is {"value": 1063, "unit": "kWh"}
